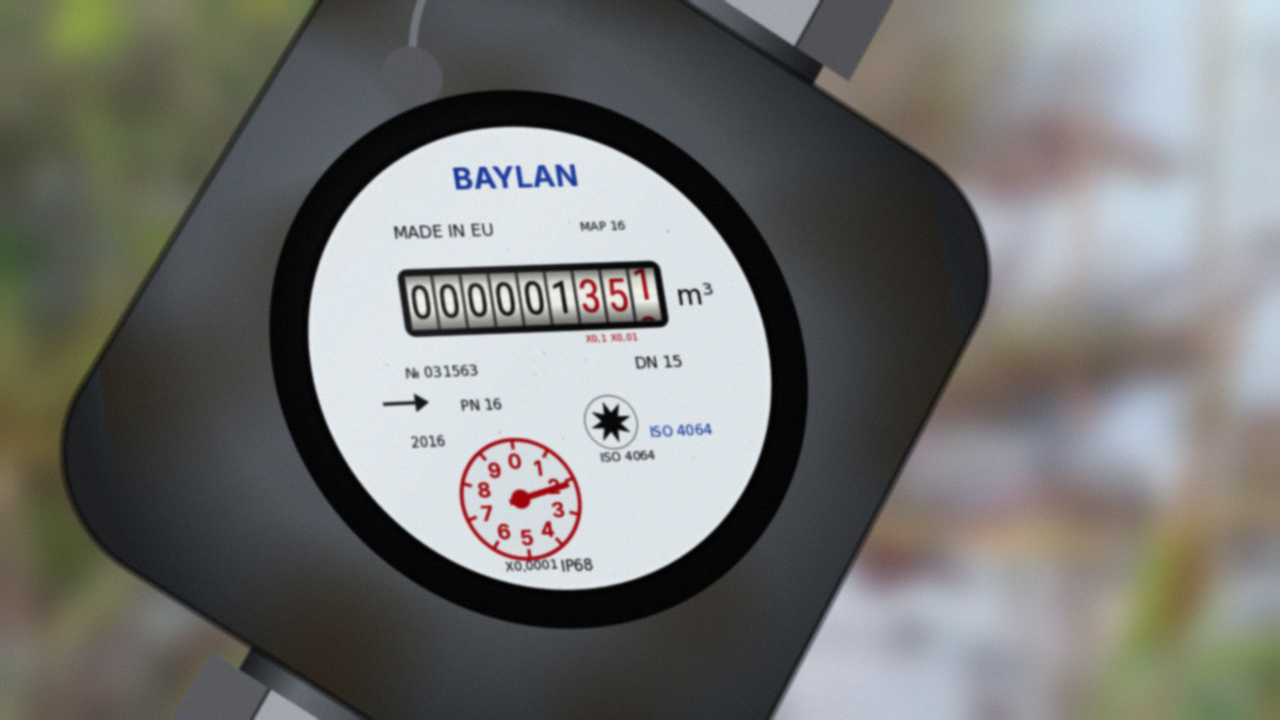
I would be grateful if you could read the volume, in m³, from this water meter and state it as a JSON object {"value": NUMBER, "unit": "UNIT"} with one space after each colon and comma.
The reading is {"value": 1.3512, "unit": "m³"}
